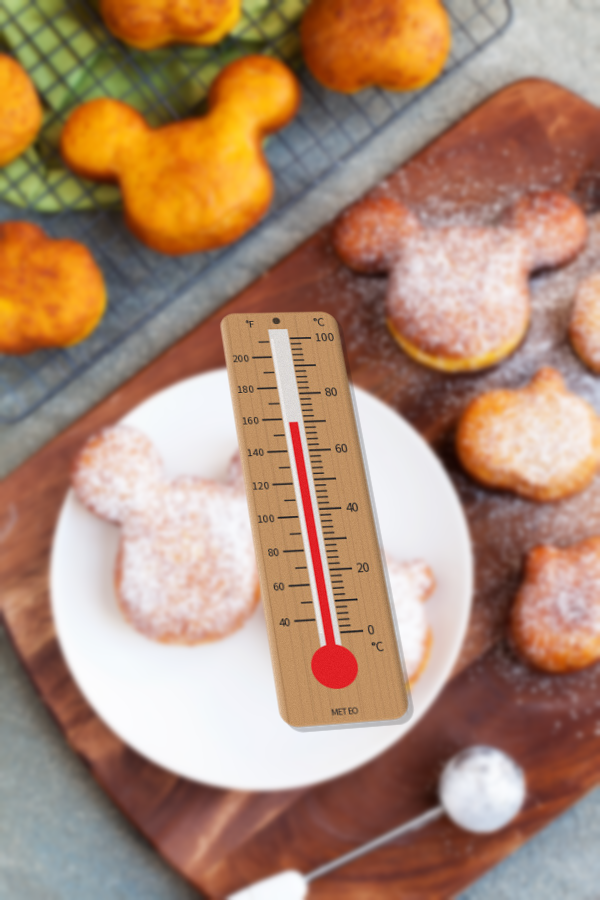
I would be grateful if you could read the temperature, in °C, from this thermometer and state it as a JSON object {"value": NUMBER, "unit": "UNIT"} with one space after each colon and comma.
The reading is {"value": 70, "unit": "°C"}
